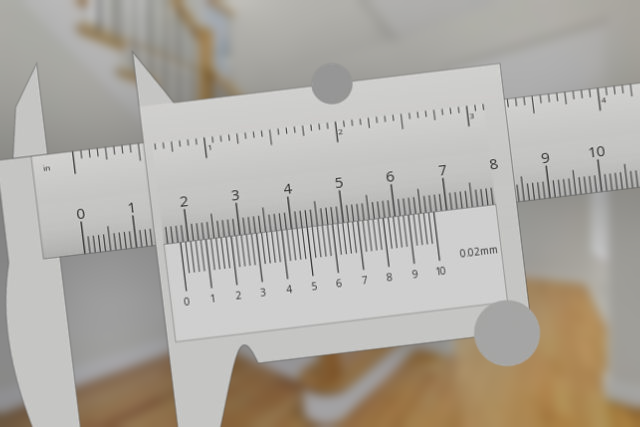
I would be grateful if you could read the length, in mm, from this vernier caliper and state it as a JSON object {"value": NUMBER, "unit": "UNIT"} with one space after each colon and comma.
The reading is {"value": 18.5, "unit": "mm"}
